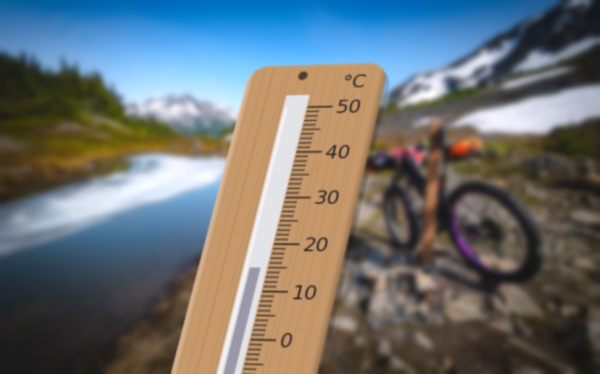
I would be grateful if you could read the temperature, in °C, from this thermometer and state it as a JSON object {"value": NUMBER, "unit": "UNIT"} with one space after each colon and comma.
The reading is {"value": 15, "unit": "°C"}
